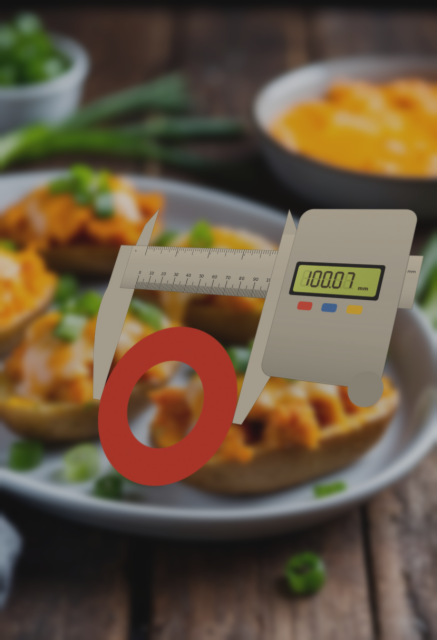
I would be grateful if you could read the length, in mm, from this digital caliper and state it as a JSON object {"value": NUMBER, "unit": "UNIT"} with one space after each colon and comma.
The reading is {"value": 100.07, "unit": "mm"}
